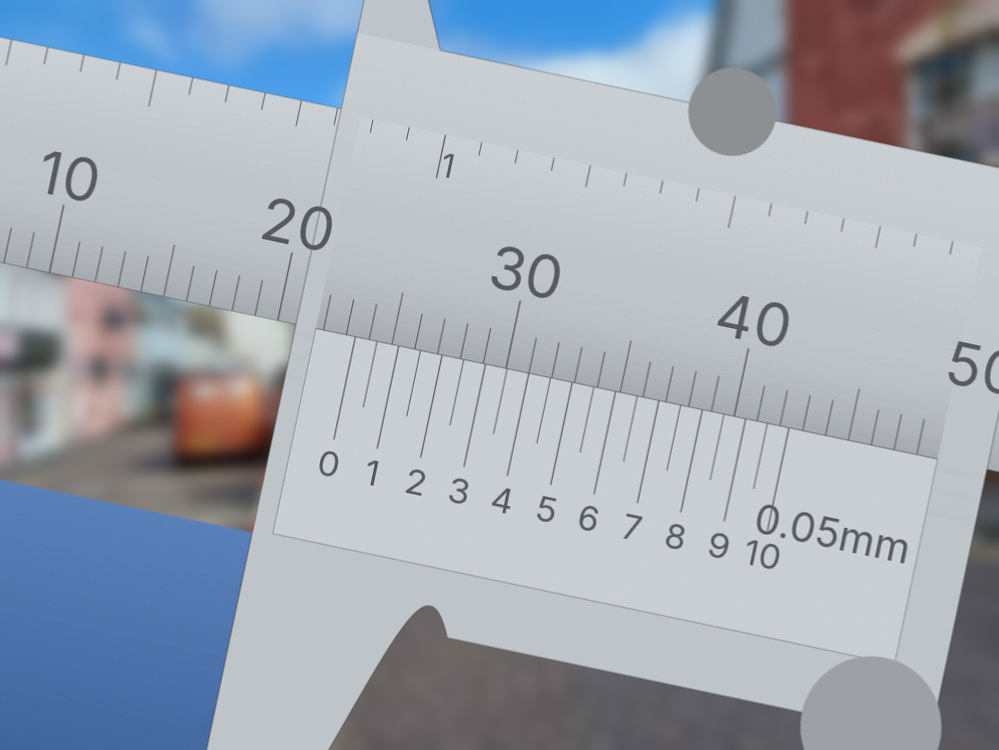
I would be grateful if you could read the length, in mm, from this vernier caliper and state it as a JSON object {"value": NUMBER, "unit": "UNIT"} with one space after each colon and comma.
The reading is {"value": 23.4, "unit": "mm"}
